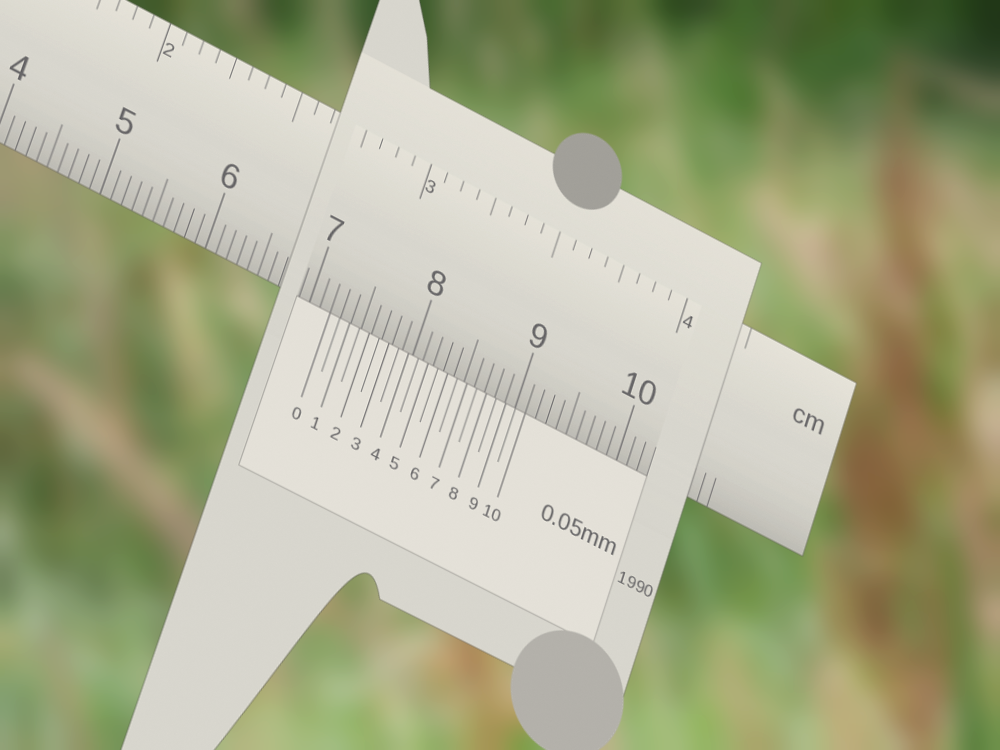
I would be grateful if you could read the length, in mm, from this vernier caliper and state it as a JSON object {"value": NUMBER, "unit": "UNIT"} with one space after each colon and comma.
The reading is {"value": 72.0, "unit": "mm"}
